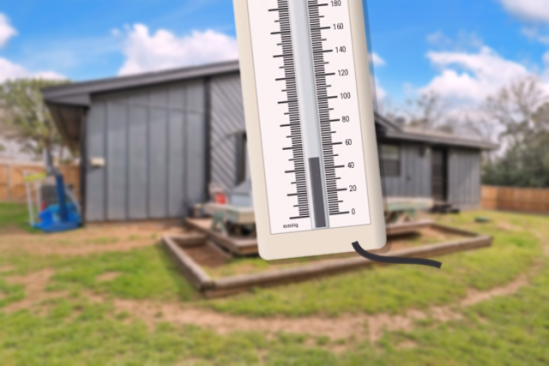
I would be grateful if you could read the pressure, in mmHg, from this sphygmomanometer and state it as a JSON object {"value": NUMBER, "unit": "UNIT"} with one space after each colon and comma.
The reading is {"value": 50, "unit": "mmHg"}
